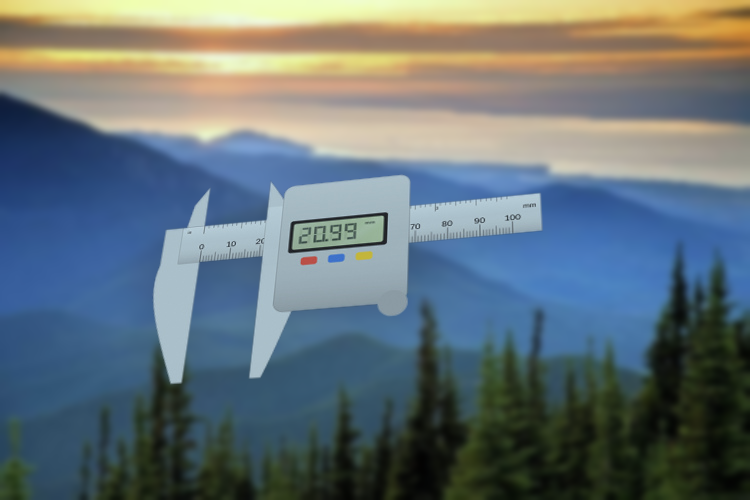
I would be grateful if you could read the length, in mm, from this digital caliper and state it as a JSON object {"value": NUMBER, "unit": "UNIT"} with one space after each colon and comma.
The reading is {"value": 20.99, "unit": "mm"}
